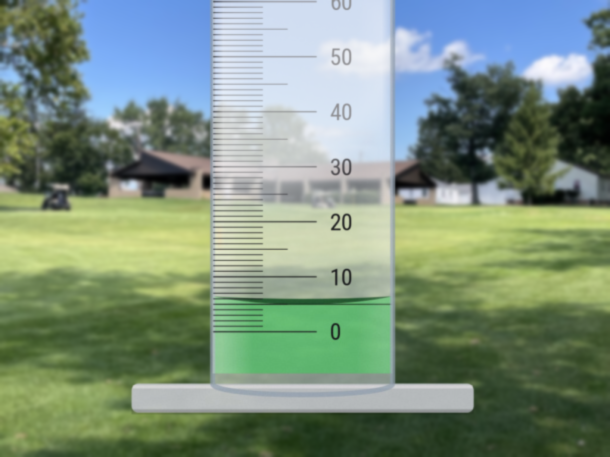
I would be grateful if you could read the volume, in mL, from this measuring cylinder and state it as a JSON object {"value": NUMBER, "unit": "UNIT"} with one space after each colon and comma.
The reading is {"value": 5, "unit": "mL"}
